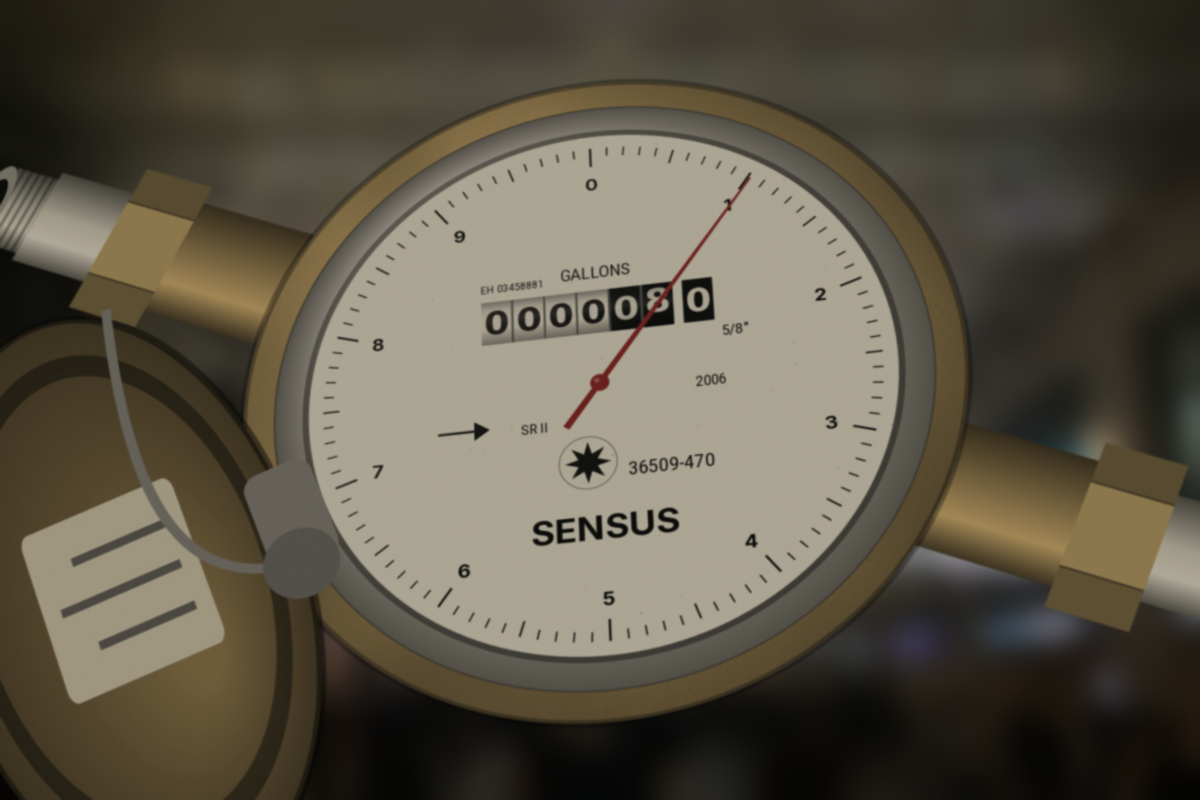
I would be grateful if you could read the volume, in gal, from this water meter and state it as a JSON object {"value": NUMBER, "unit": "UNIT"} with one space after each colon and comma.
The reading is {"value": 81.0, "unit": "gal"}
